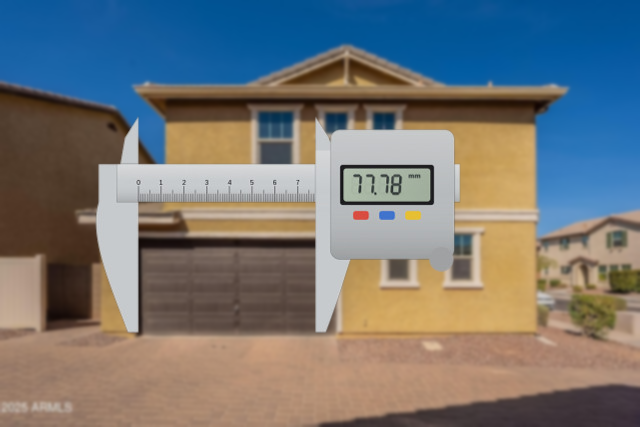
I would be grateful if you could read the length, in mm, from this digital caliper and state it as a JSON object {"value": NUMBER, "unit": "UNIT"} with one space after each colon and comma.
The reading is {"value": 77.78, "unit": "mm"}
